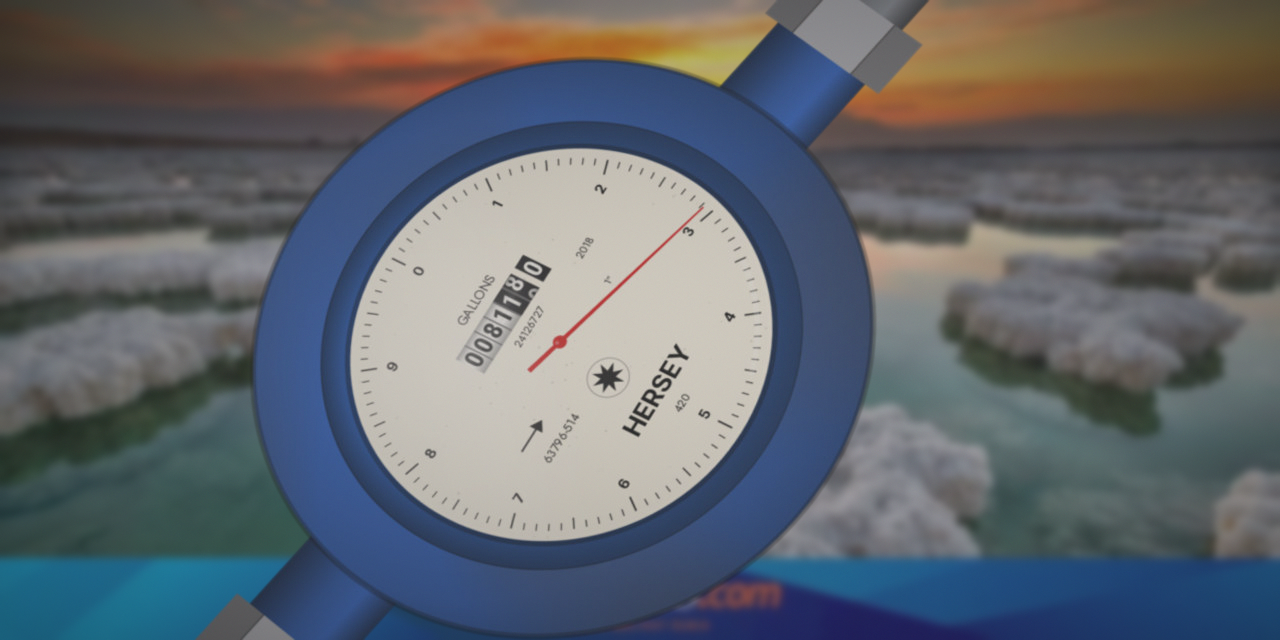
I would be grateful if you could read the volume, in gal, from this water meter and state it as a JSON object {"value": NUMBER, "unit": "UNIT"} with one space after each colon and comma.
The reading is {"value": 81182.9, "unit": "gal"}
